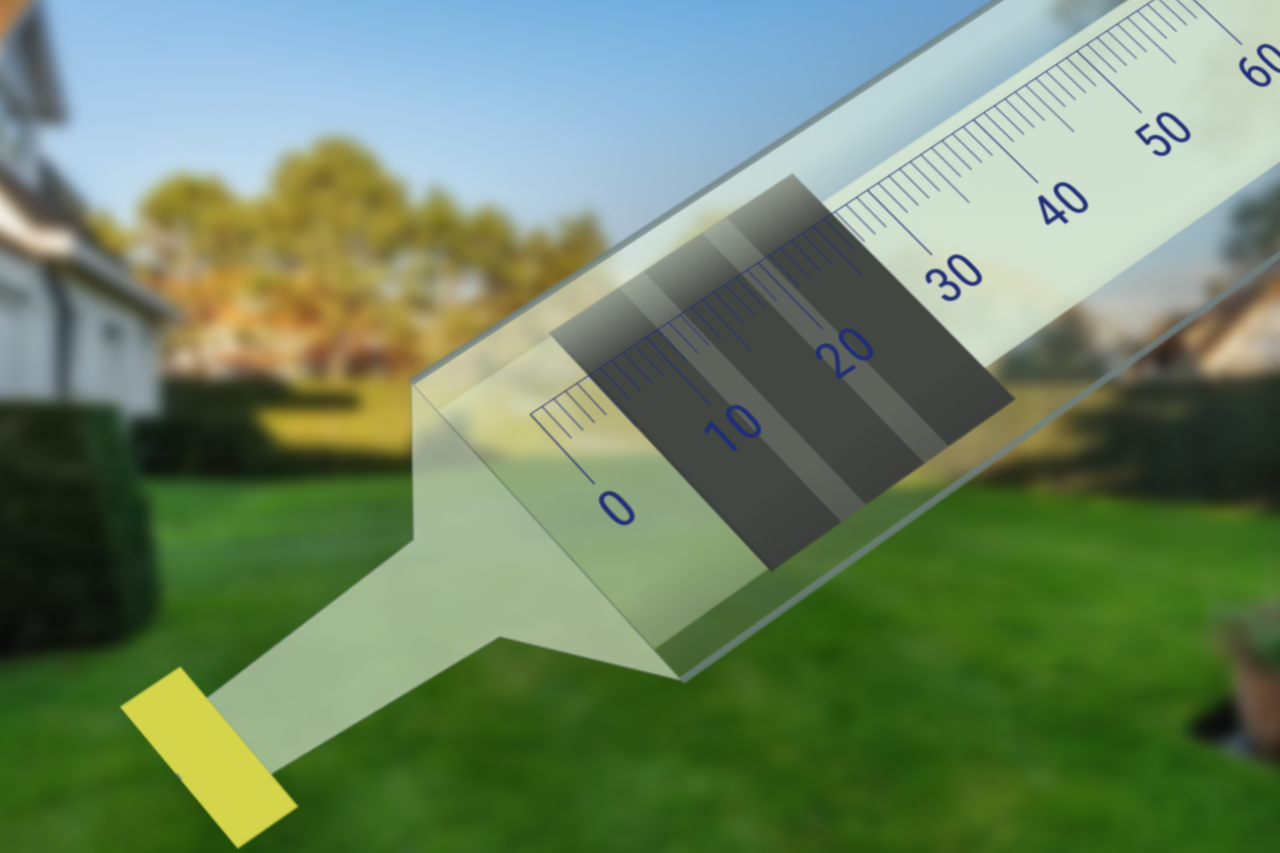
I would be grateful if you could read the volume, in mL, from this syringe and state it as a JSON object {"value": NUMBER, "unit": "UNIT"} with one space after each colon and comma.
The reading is {"value": 5, "unit": "mL"}
